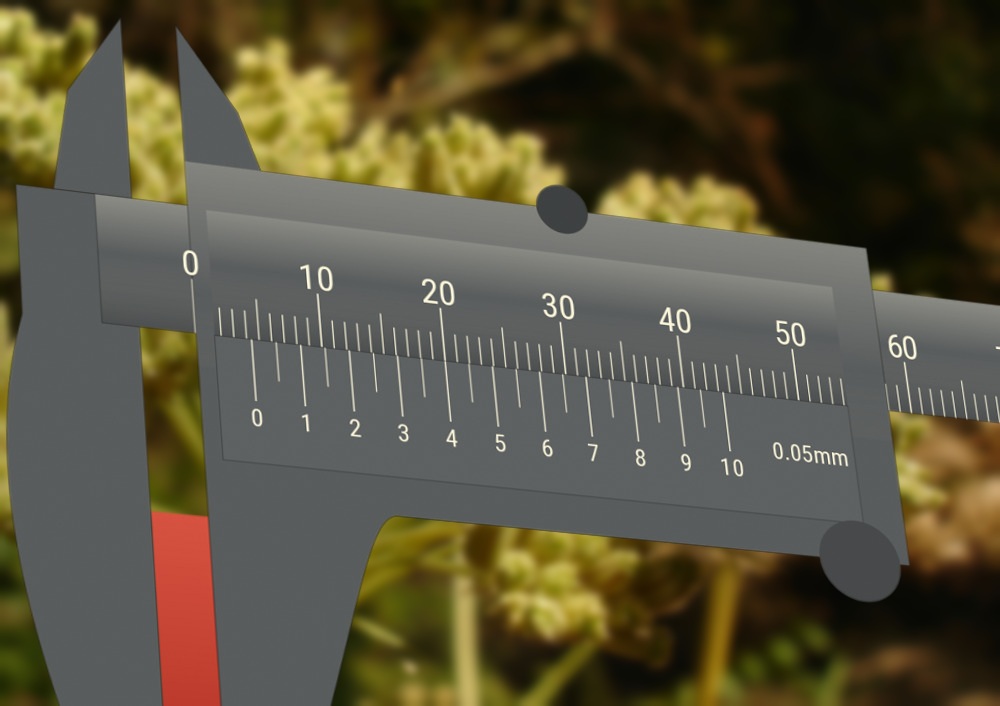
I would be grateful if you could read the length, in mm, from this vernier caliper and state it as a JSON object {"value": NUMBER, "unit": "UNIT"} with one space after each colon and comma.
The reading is {"value": 4.4, "unit": "mm"}
